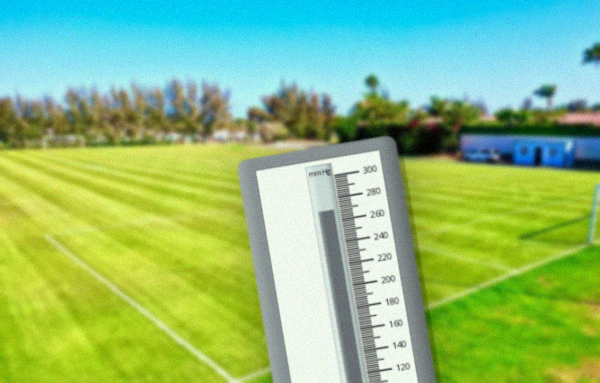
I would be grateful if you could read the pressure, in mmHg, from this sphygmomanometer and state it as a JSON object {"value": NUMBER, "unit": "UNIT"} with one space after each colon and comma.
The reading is {"value": 270, "unit": "mmHg"}
